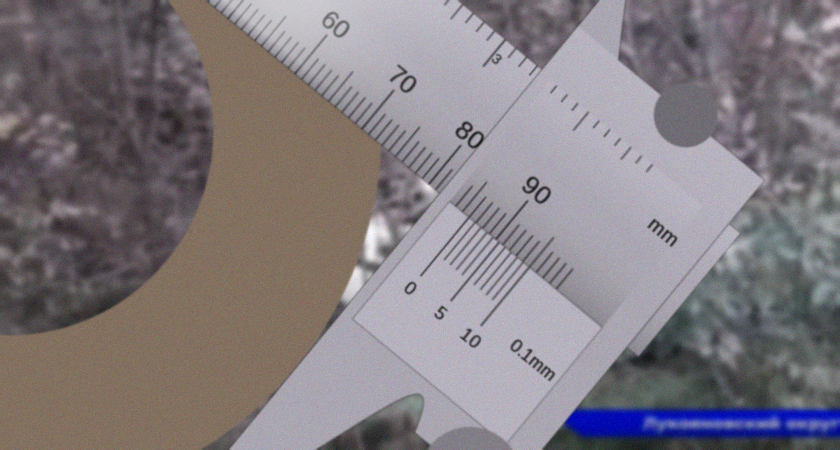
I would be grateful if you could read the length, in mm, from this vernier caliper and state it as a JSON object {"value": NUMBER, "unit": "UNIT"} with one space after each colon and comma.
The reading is {"value": 86.0, "unit": "mm"}
